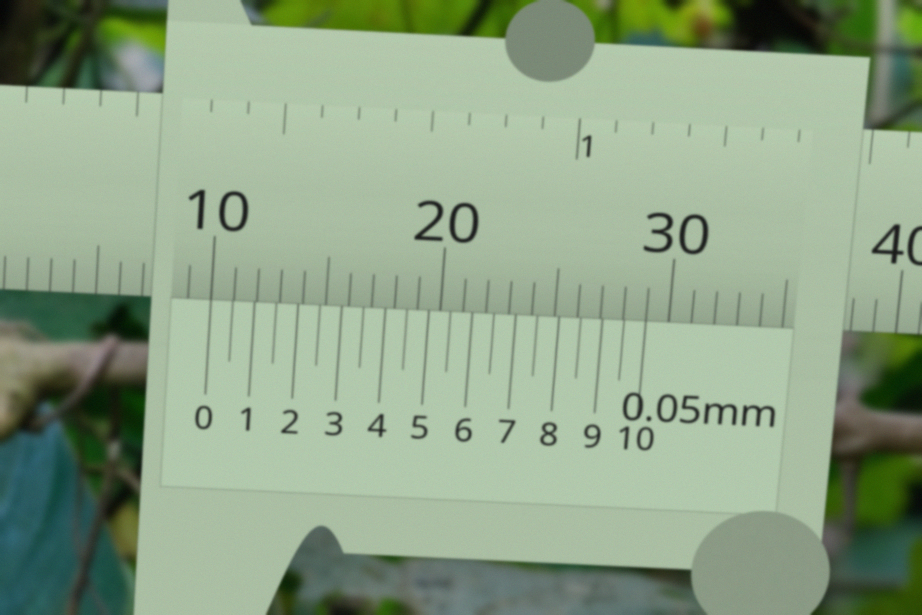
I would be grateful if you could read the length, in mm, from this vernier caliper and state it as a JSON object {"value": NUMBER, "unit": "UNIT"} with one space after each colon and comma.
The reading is {"value": 10.0, "unit": "mm"}
